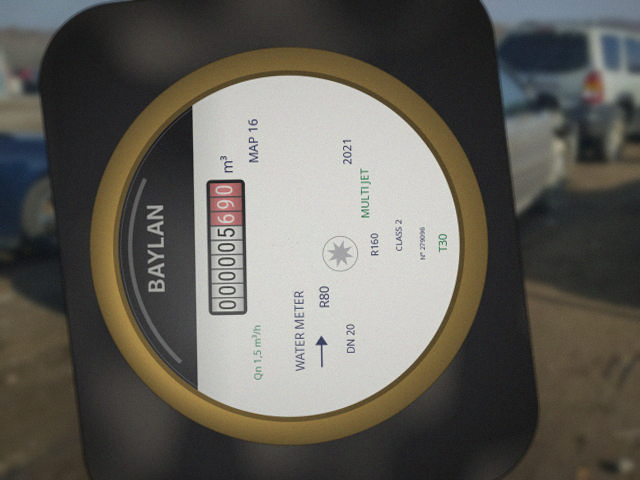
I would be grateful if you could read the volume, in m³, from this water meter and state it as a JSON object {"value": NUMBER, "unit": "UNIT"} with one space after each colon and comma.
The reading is {"value": 5.690, "unit": "m³"}
